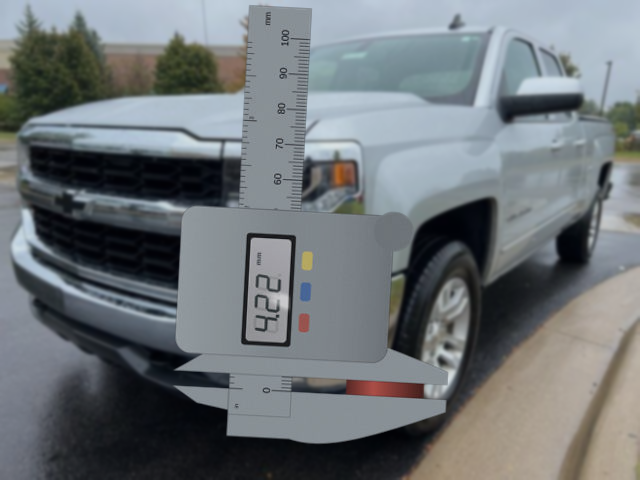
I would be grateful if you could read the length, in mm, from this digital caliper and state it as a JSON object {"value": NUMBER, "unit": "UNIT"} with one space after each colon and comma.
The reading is {"value": 4.22, "unit": "mm"}
